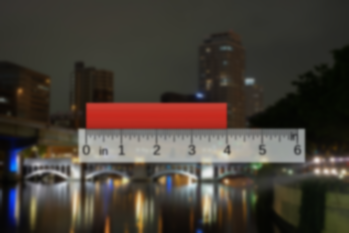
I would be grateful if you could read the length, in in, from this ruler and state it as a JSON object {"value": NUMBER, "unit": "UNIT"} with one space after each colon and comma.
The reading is {"value": 4, "unit": "in"}
